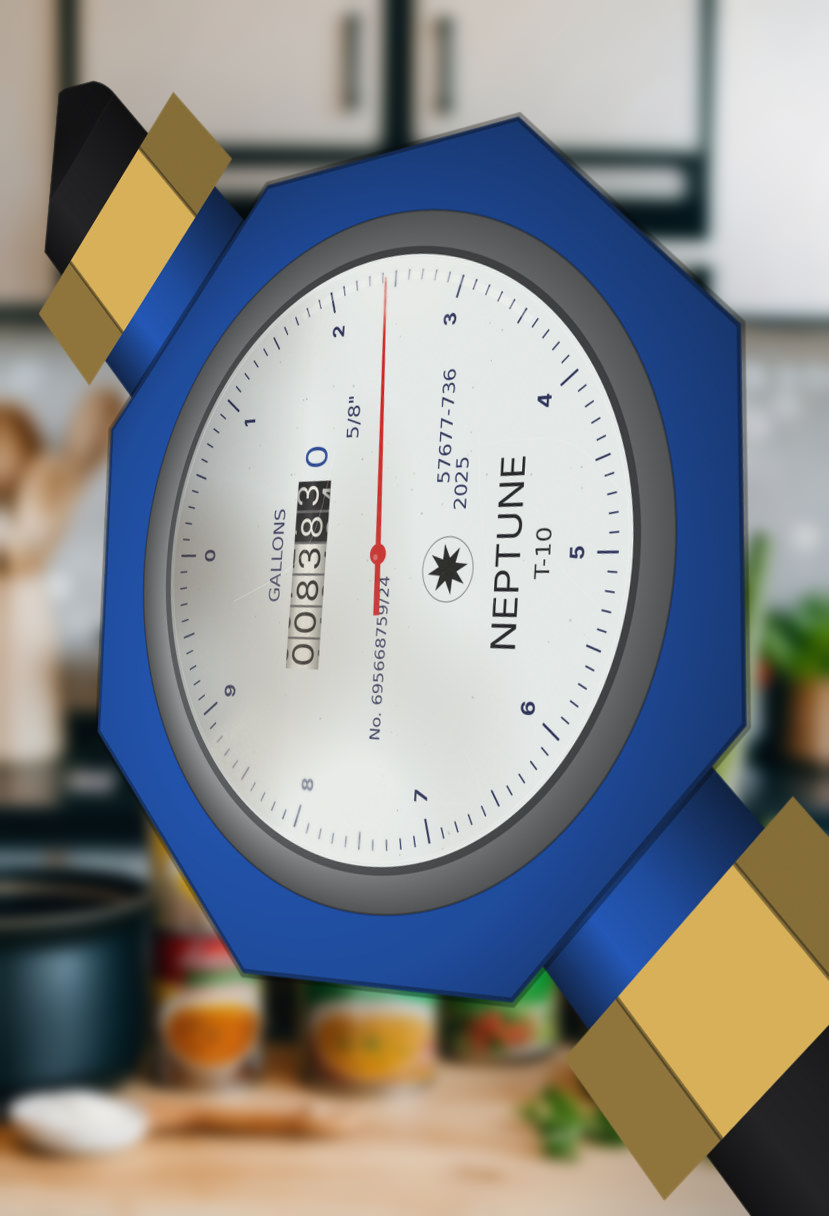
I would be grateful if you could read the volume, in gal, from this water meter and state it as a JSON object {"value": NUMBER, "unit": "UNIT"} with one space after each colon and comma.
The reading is {"value": 83832.4, "unit": "gal"}
